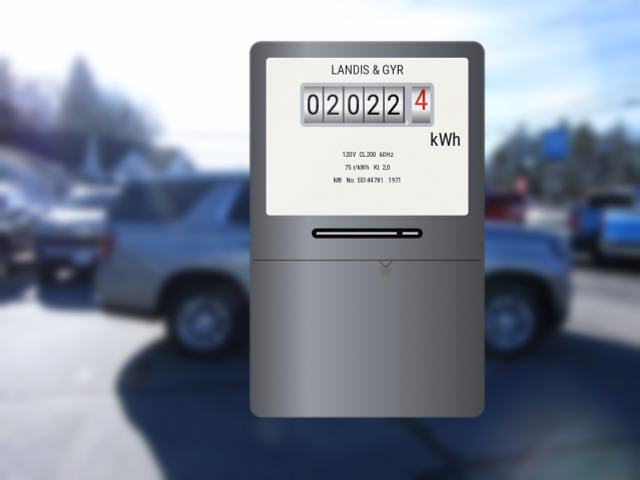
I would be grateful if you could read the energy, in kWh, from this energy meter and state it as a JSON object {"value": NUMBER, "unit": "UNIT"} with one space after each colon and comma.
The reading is {"value": 2022.4, "unit": "kWh"}
